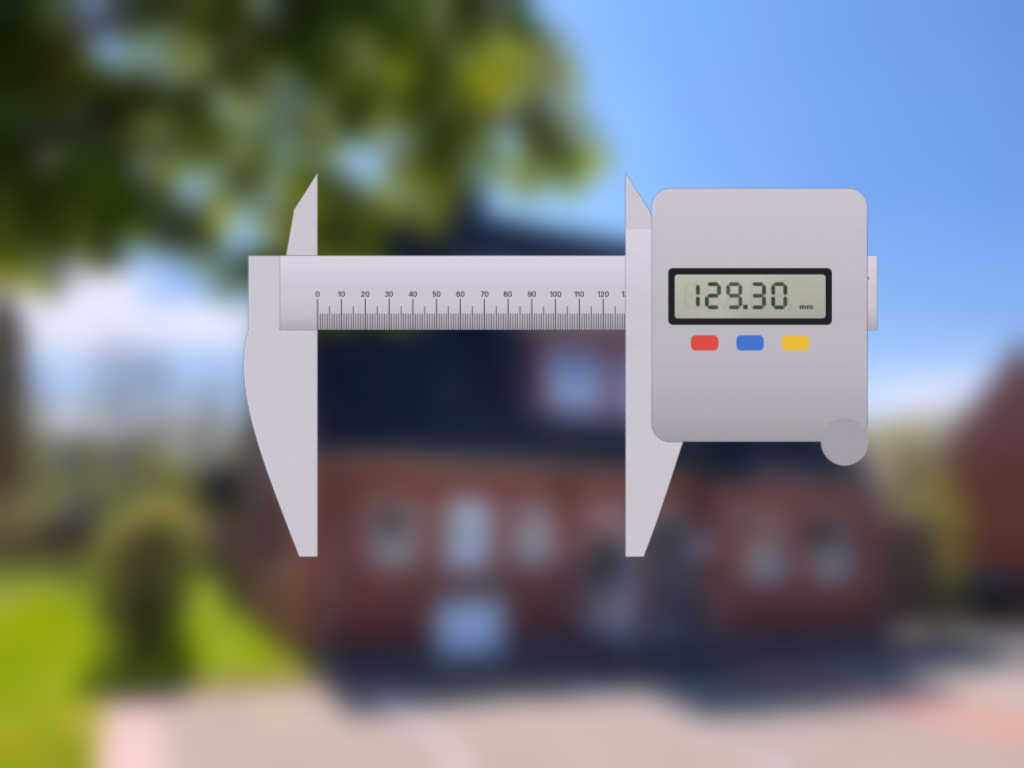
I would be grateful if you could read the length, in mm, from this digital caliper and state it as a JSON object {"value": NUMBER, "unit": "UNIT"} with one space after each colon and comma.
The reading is {"value": 129.30, "unit": "mm"}
